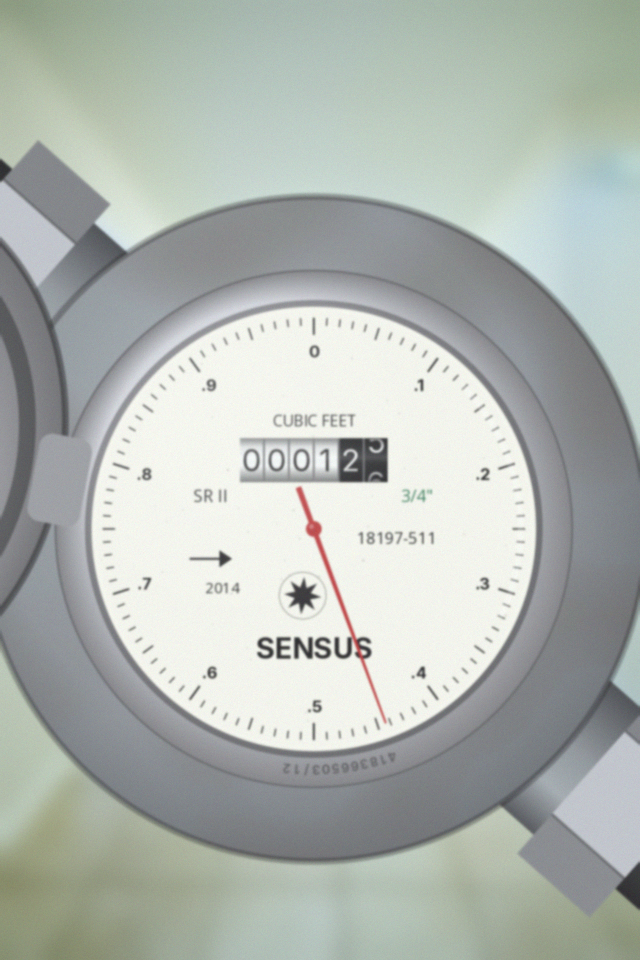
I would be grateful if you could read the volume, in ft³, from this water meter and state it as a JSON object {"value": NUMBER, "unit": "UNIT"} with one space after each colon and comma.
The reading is {"value": 125.44, "unit": "ft³"}
